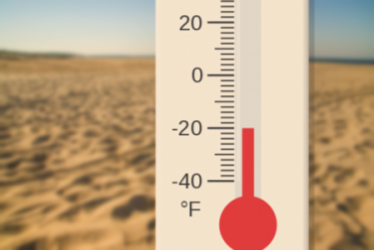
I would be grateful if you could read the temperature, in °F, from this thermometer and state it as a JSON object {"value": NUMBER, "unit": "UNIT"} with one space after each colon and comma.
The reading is {"value": -20, "unit": "°F"}
